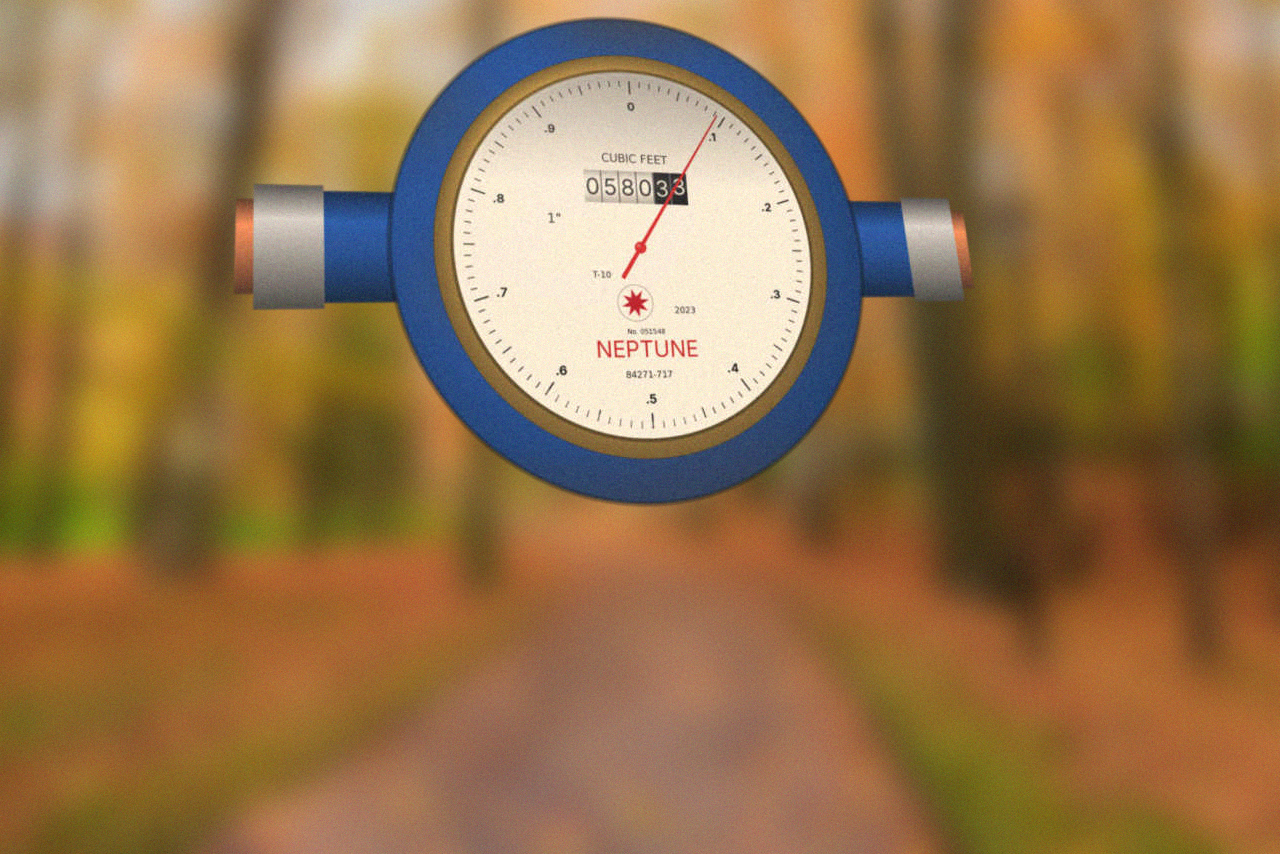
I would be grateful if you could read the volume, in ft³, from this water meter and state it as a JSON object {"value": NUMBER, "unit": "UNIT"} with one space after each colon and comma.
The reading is {"value": 58033.09, "unit": "ft³"}
